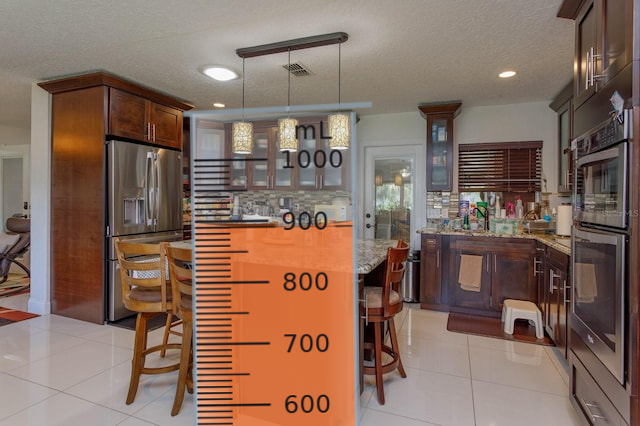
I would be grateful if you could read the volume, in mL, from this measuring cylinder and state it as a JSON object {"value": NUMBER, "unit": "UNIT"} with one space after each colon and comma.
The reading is {"value": 890, "unit": "mL"}
